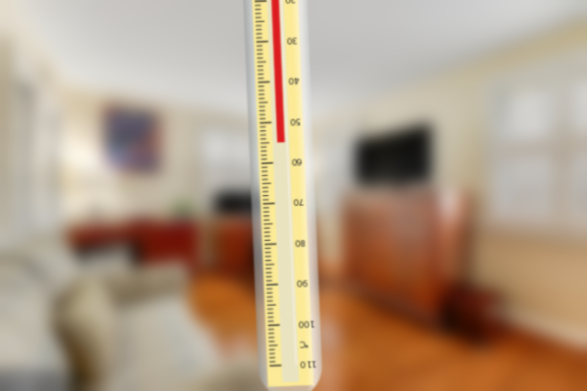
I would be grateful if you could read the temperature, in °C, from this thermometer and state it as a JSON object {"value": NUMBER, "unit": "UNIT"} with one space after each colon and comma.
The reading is {"value": 55, "unit": "°C"}
